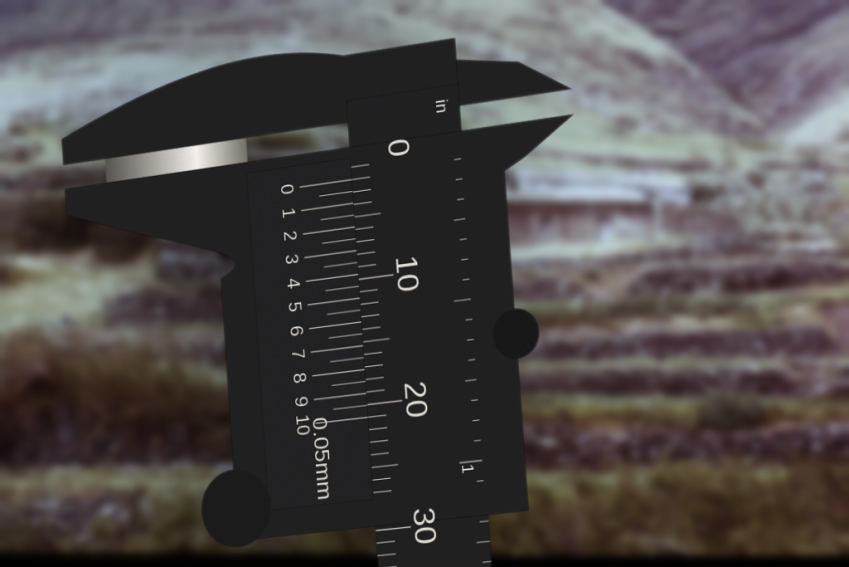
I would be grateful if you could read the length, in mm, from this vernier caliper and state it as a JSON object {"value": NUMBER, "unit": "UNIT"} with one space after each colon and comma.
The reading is {"value": 2.0, "unit": "mm"}
